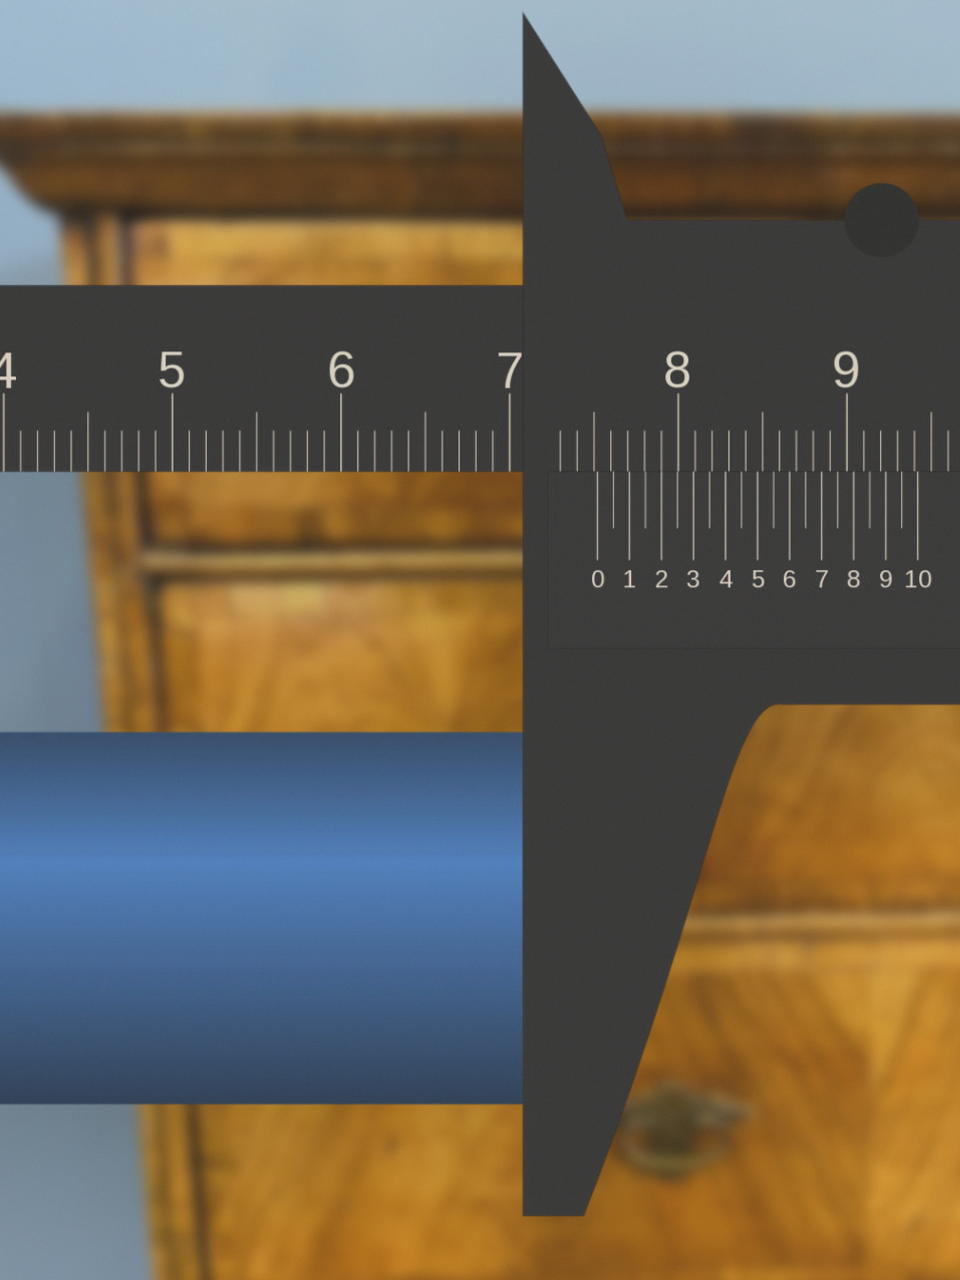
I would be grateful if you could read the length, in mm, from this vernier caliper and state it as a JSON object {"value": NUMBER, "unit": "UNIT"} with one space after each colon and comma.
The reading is {"value": 75.2, "unit": "mm"}
